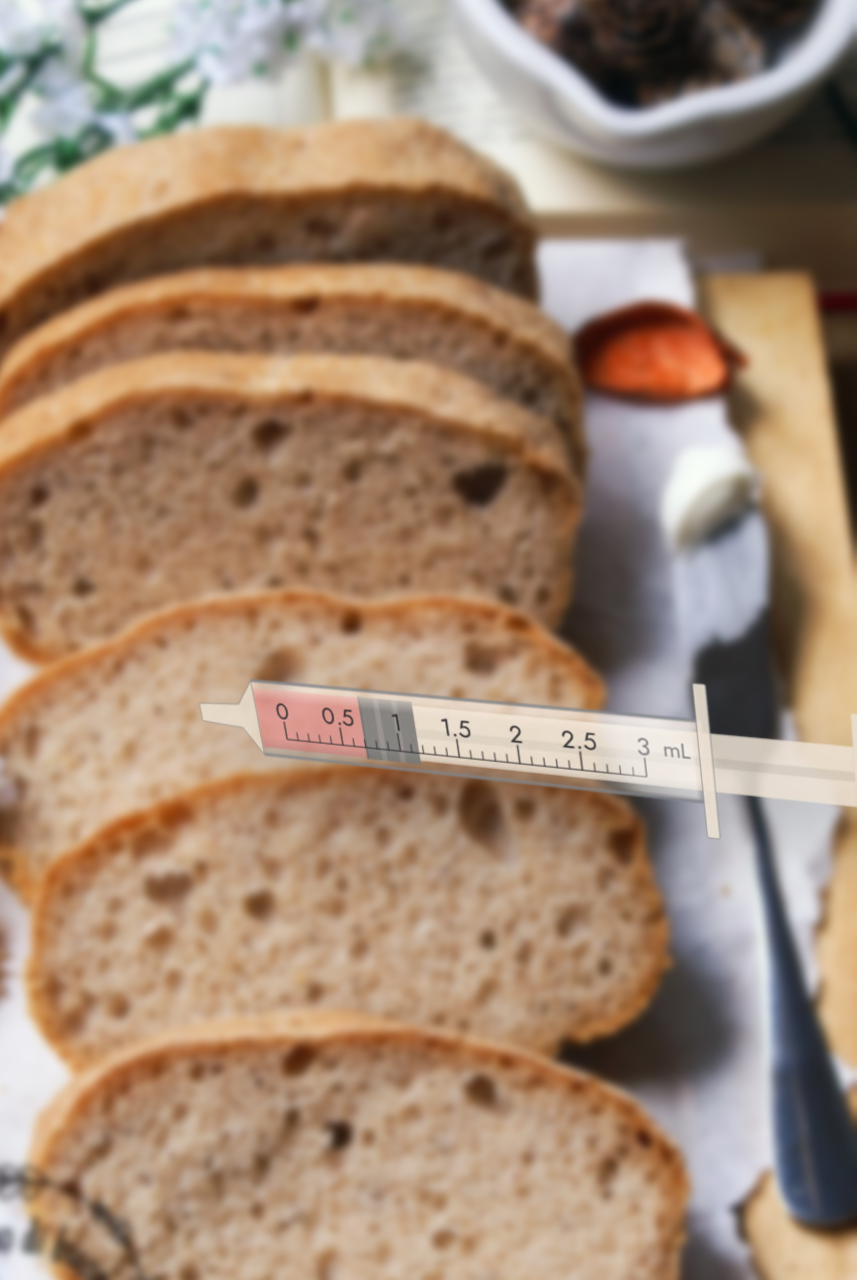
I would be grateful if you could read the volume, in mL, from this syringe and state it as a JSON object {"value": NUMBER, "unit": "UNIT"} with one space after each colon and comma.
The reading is {"value": 0.7, "unit": "mL"}
